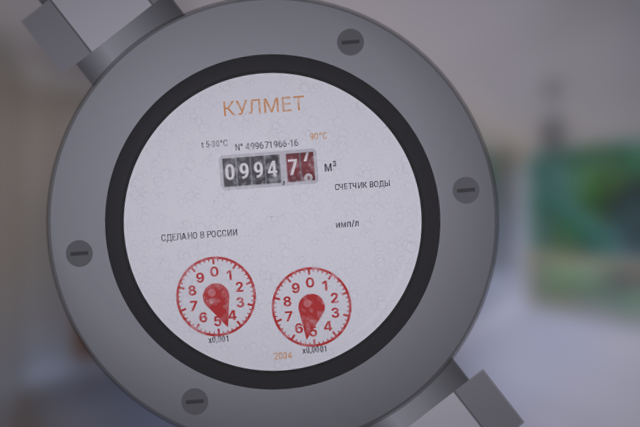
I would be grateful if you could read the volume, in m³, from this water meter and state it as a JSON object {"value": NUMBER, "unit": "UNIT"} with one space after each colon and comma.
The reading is {"value": 994.7745, "unit": "m³"}
